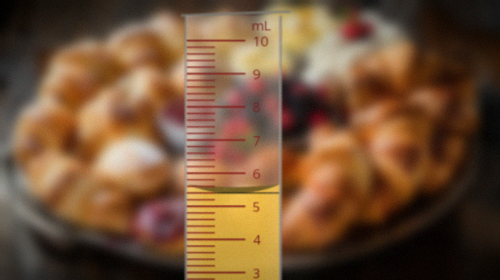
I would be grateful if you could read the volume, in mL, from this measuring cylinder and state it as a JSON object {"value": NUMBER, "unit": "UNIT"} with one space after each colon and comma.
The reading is {"value": 5.4, "unit": "mL"}
